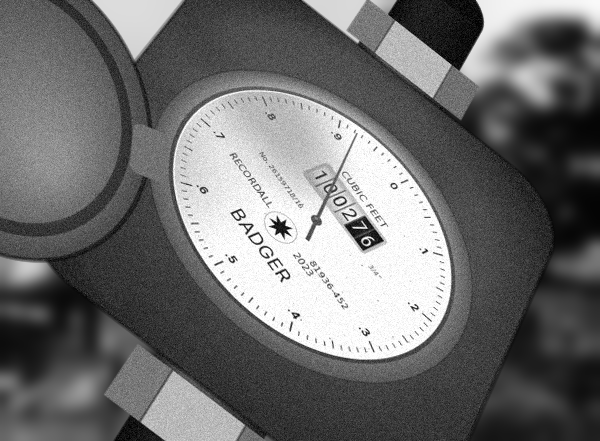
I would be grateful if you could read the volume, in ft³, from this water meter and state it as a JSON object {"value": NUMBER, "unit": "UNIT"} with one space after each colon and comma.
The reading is {"value": 100275.92, "unit": "ft³"}
